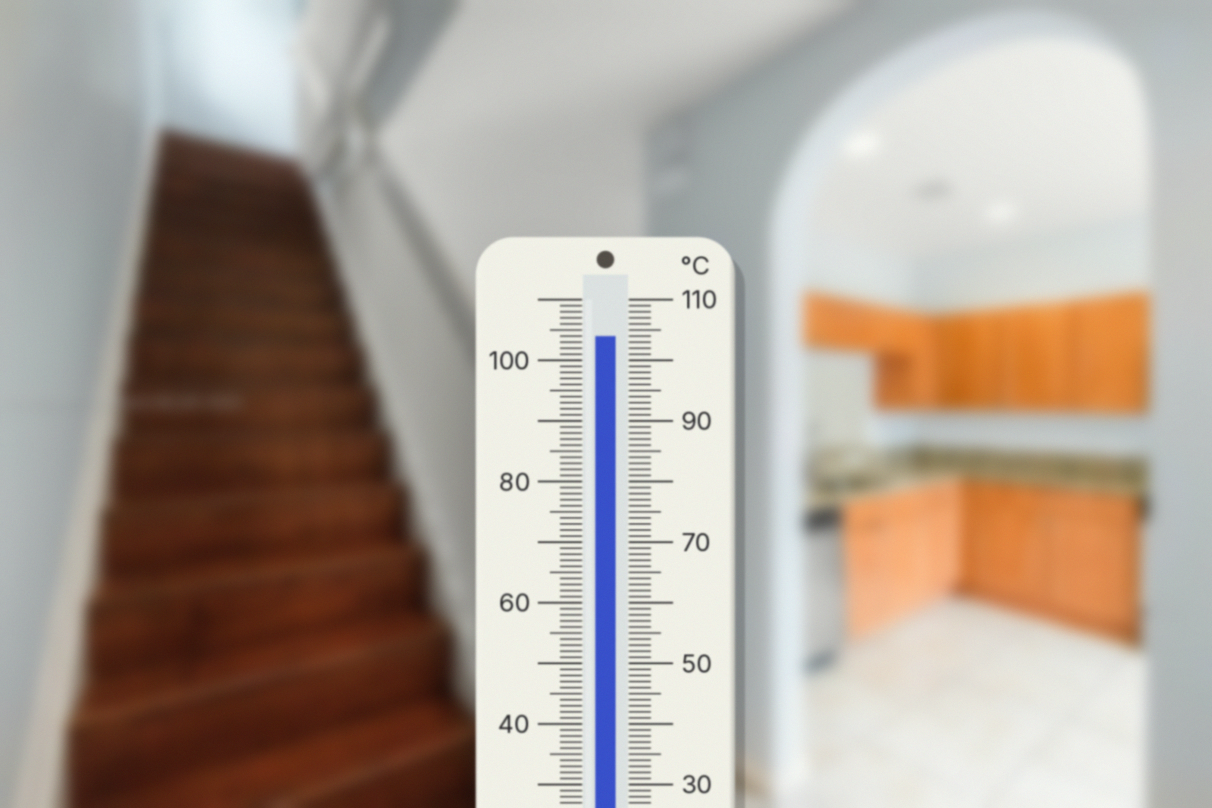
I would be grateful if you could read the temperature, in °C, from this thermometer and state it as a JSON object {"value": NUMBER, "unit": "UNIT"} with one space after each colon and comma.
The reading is {"value": 104, "unit": "°C"}
